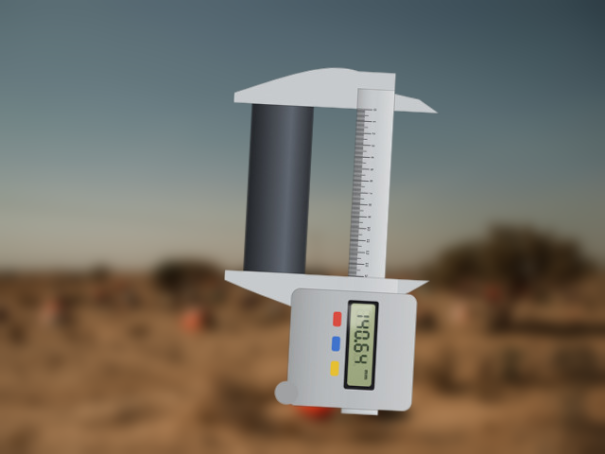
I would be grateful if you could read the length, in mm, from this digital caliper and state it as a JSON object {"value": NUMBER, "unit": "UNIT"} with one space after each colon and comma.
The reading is {"value": 140.64, "unit": "mm"}
